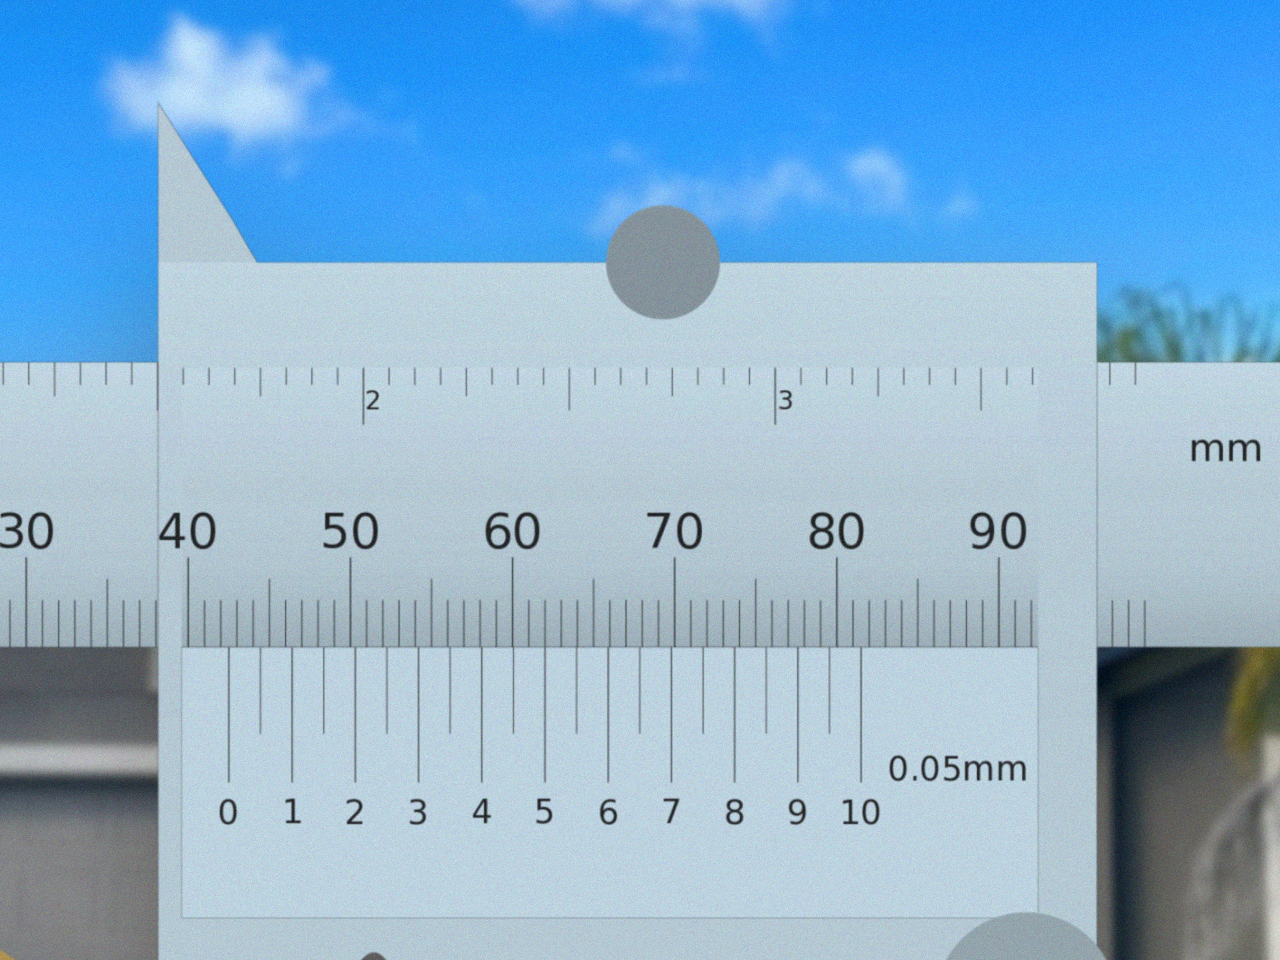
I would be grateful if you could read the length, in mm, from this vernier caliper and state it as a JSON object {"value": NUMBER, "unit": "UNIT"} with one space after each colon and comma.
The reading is {"value": 42.5, "unit": "mm"}
